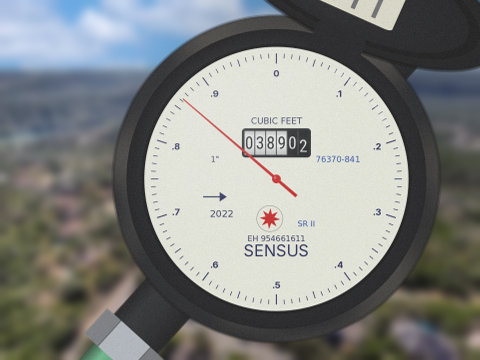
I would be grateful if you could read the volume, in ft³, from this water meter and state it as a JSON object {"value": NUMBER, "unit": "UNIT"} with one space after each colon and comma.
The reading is {"value": 38901.86, "unit": "ft³"}
